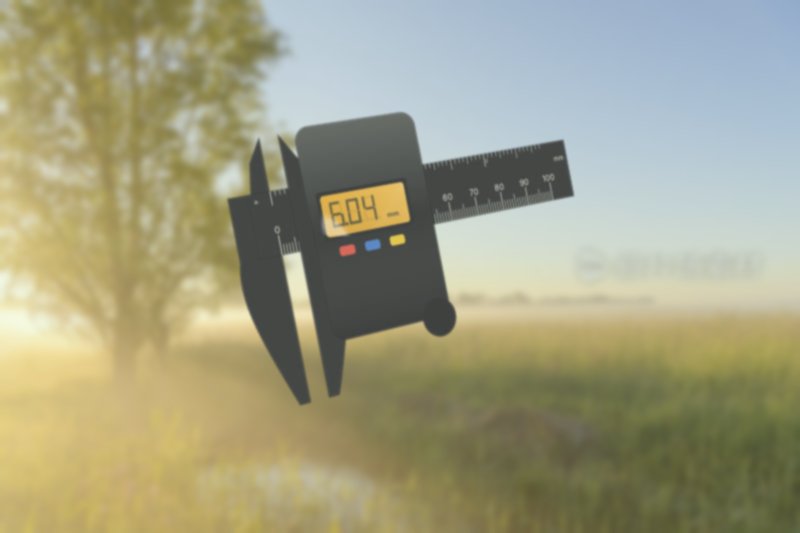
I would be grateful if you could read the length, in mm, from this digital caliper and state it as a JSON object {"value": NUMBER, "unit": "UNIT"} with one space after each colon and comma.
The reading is {"value": 6.04, "unit": "mm"}
